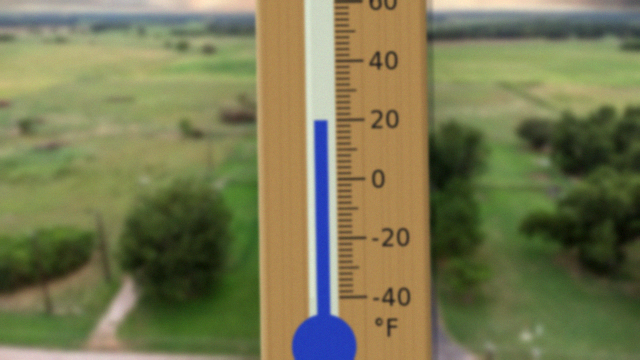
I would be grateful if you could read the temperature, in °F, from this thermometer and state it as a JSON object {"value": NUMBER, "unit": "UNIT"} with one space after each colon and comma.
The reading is {"value": 20, "unit": "°F"}
